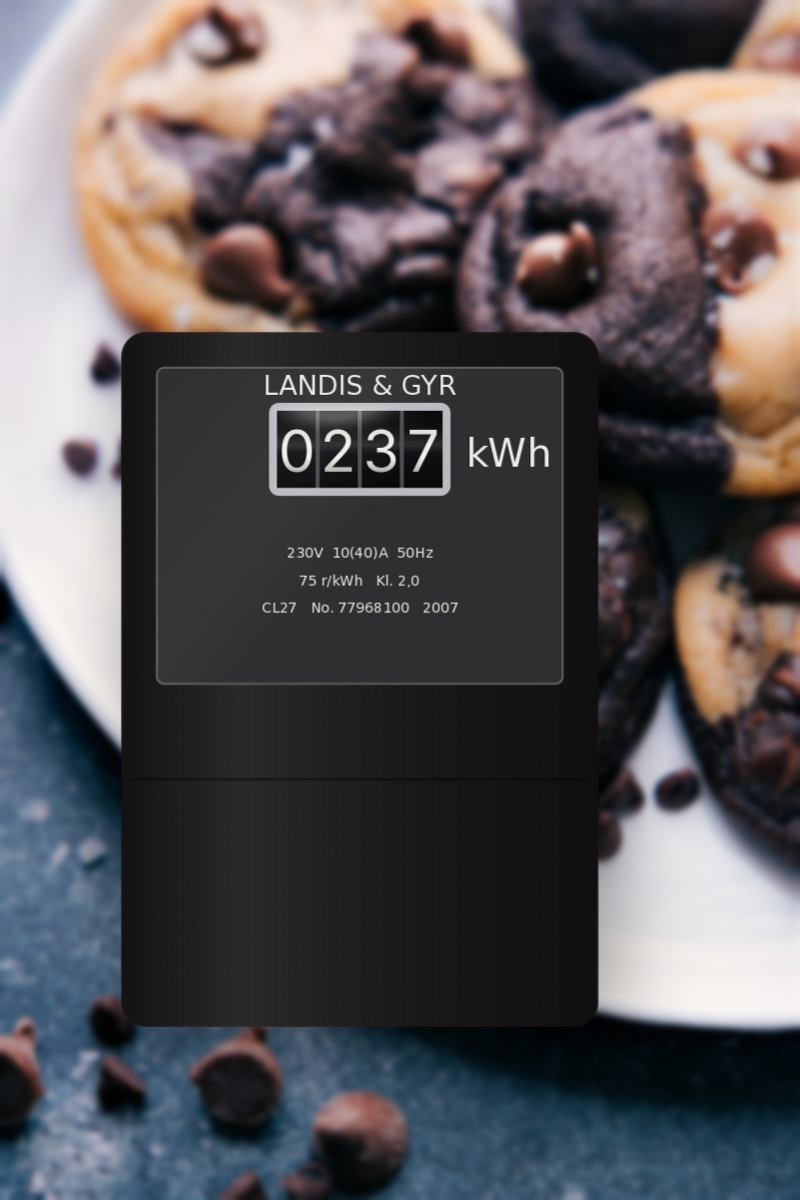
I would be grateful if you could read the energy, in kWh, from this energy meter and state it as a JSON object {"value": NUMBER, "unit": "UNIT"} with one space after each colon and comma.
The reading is {"value": 237, "unit": "kWh"}
